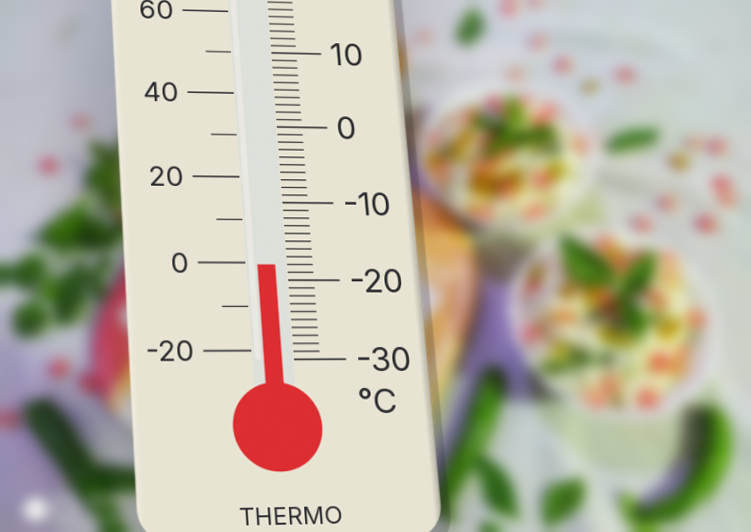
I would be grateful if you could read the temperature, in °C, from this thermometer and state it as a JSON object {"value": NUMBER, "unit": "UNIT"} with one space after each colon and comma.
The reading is {"value": -18, "unit": "°C"}
